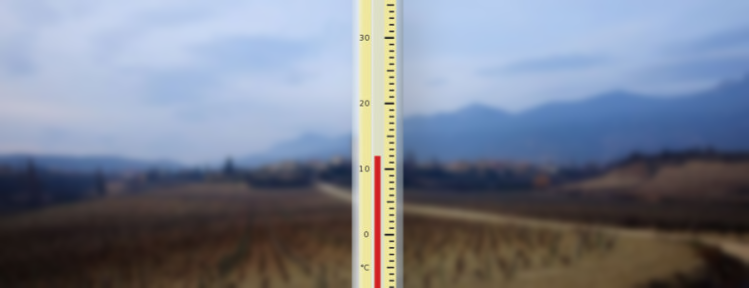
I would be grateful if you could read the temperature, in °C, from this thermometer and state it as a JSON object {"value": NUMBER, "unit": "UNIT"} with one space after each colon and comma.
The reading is {"value": 12, "unit": "°C"}
